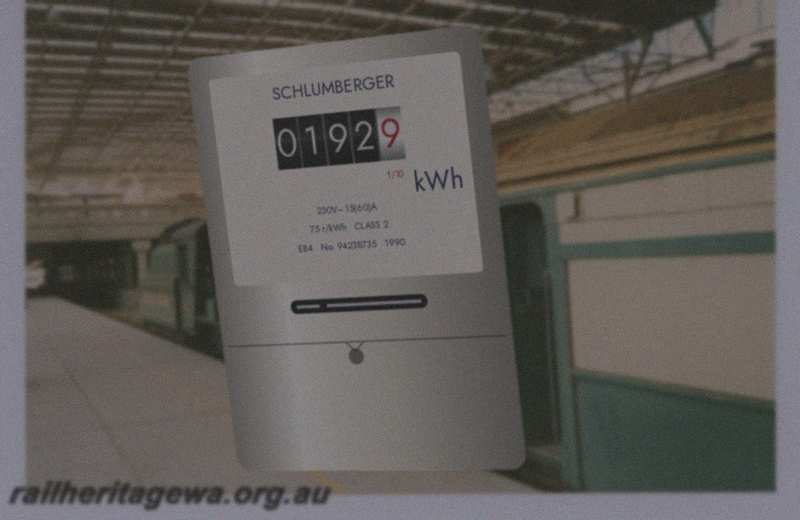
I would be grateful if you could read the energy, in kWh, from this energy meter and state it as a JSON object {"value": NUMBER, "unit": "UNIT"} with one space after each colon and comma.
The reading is {"value": 192.9, "unit": "kWh"}
